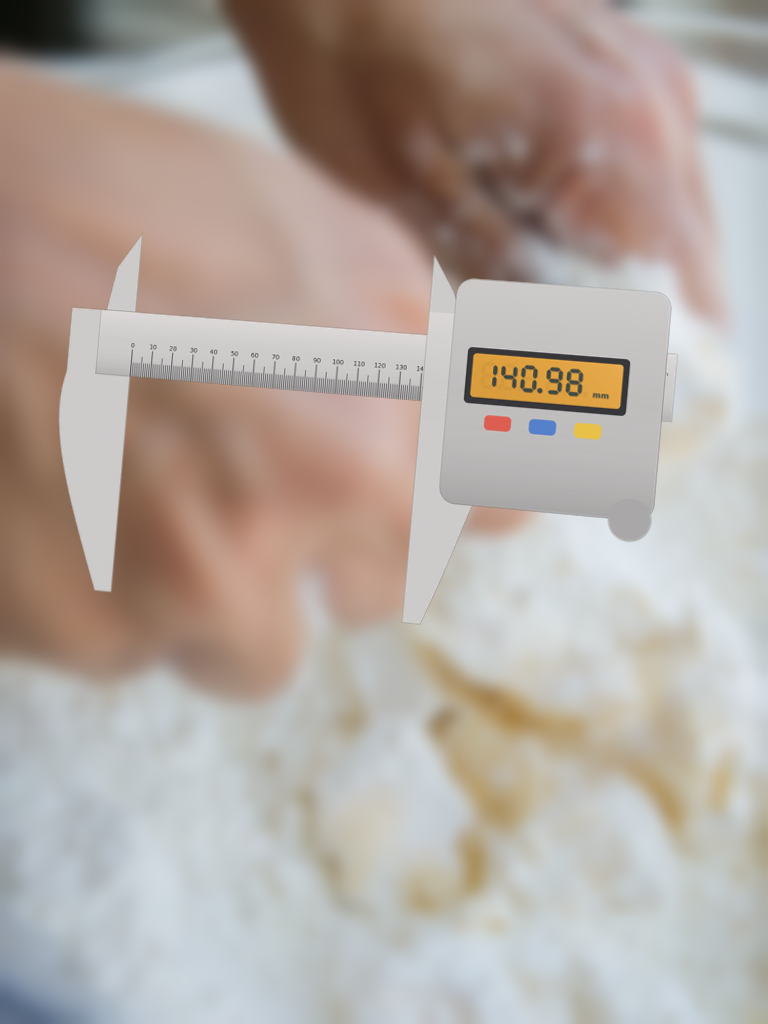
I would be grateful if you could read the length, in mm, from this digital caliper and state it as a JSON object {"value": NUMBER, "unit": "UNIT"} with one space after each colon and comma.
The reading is {"value": 140.98, "unit": "mm"}
